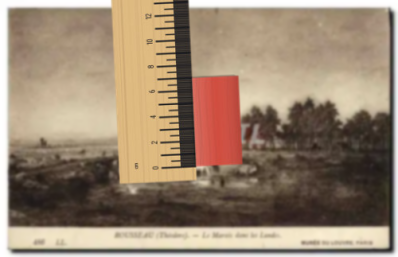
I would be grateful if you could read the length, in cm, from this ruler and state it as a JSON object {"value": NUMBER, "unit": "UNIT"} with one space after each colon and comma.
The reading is {"value": 7, "unit": "cm"}
